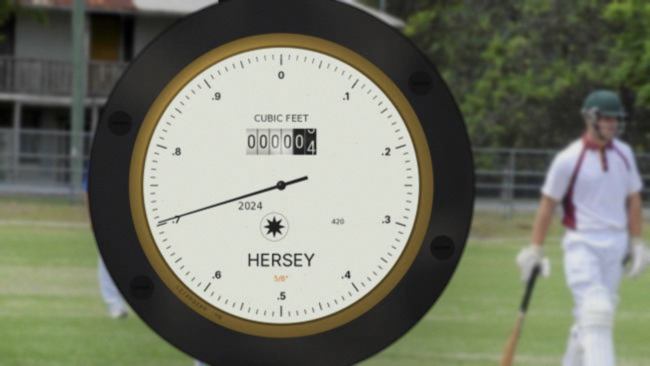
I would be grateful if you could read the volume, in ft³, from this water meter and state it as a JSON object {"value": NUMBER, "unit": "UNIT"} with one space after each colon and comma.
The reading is {"value": 3.70, "unit": "ft³"}
